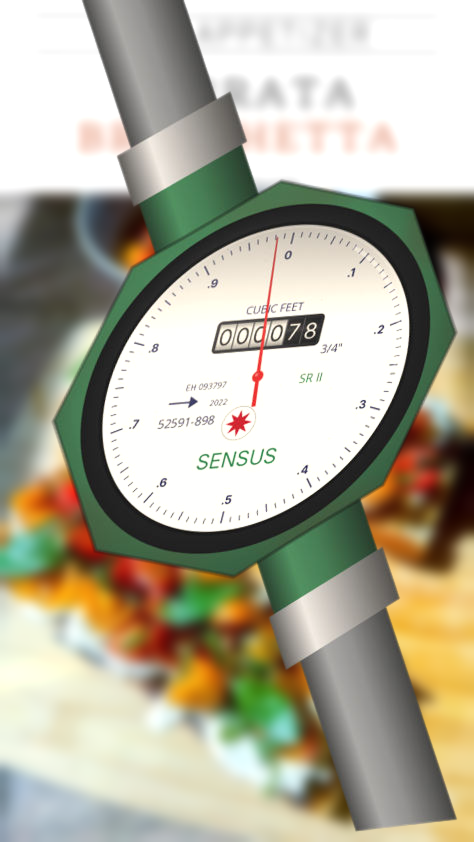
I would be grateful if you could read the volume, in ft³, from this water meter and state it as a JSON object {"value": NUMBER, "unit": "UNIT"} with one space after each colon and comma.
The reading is {"value": 77.98, "unit": "ft³"}
